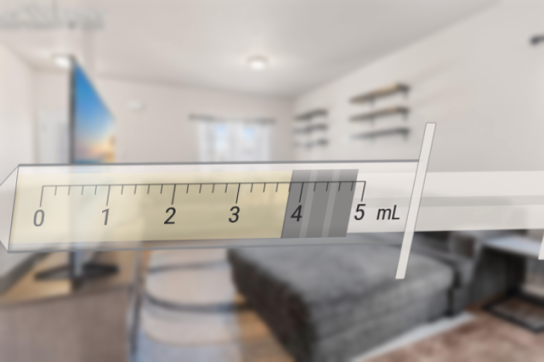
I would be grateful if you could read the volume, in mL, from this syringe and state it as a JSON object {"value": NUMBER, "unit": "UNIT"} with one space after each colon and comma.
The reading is {"value": 3.8, "unit": "mL"}
